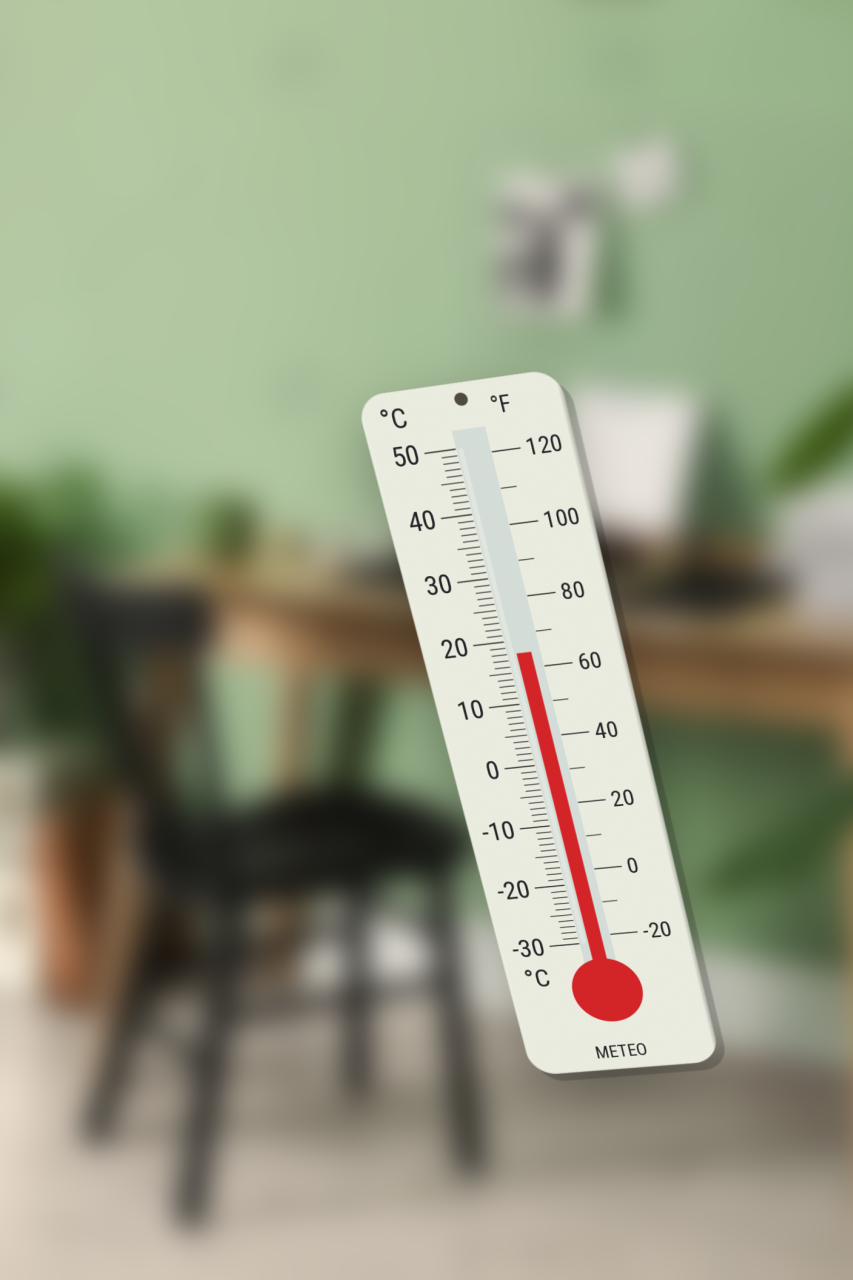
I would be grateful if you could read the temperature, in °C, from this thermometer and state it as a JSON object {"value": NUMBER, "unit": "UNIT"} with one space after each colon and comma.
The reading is {"value": 18, "unit": "°C"}
